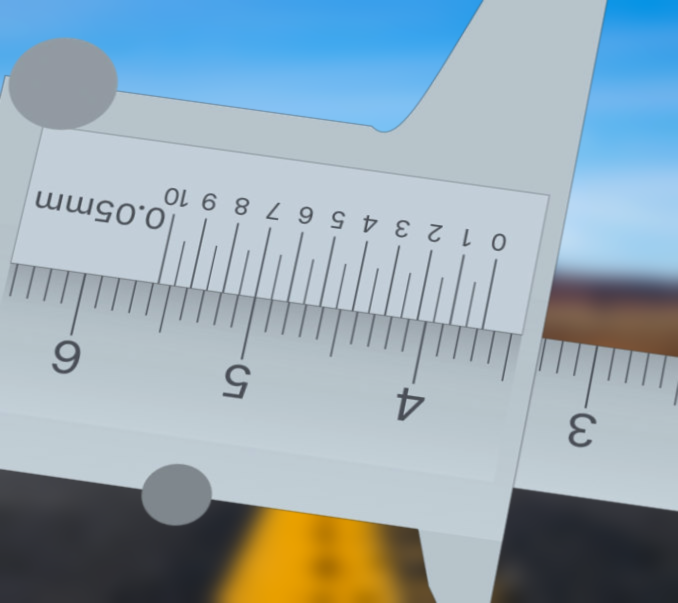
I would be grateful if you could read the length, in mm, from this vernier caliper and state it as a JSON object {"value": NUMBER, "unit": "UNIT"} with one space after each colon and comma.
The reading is {"value": 36.7, "unit": "mm"}
